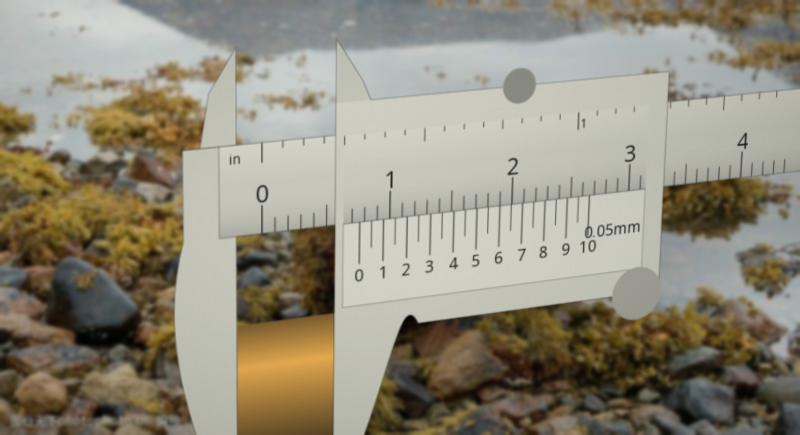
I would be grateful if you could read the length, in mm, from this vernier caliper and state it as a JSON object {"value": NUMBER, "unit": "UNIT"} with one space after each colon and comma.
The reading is {"value": 7.6, "unit": "mm"}
